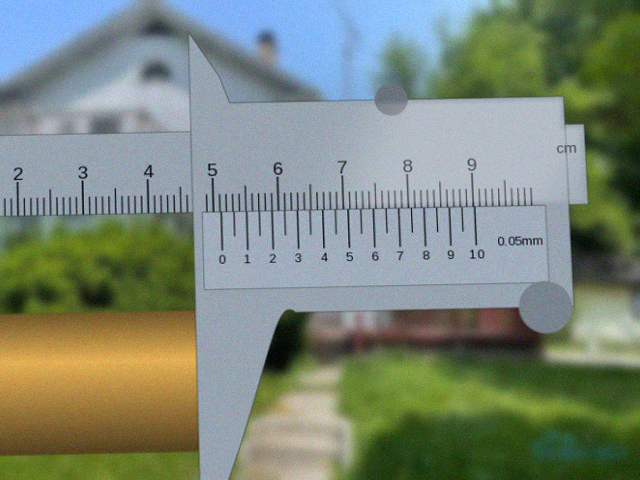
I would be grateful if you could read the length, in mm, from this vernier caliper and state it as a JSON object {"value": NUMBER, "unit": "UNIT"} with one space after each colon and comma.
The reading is {"value": 51.2, "unit": "mm"}
